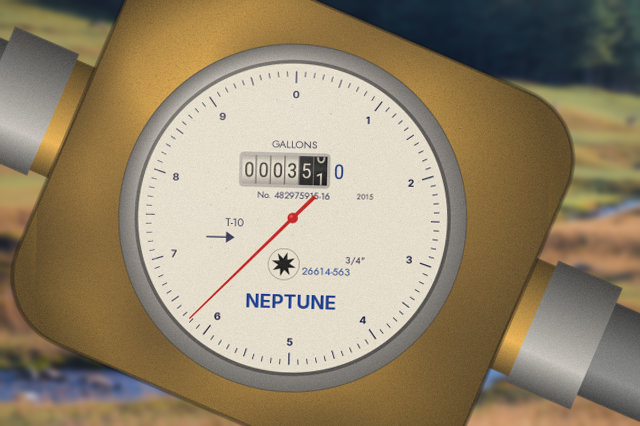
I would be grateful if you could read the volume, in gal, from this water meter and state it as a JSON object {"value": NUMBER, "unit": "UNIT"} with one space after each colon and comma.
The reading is {"value": 3506.2, "unit": "gal"}
